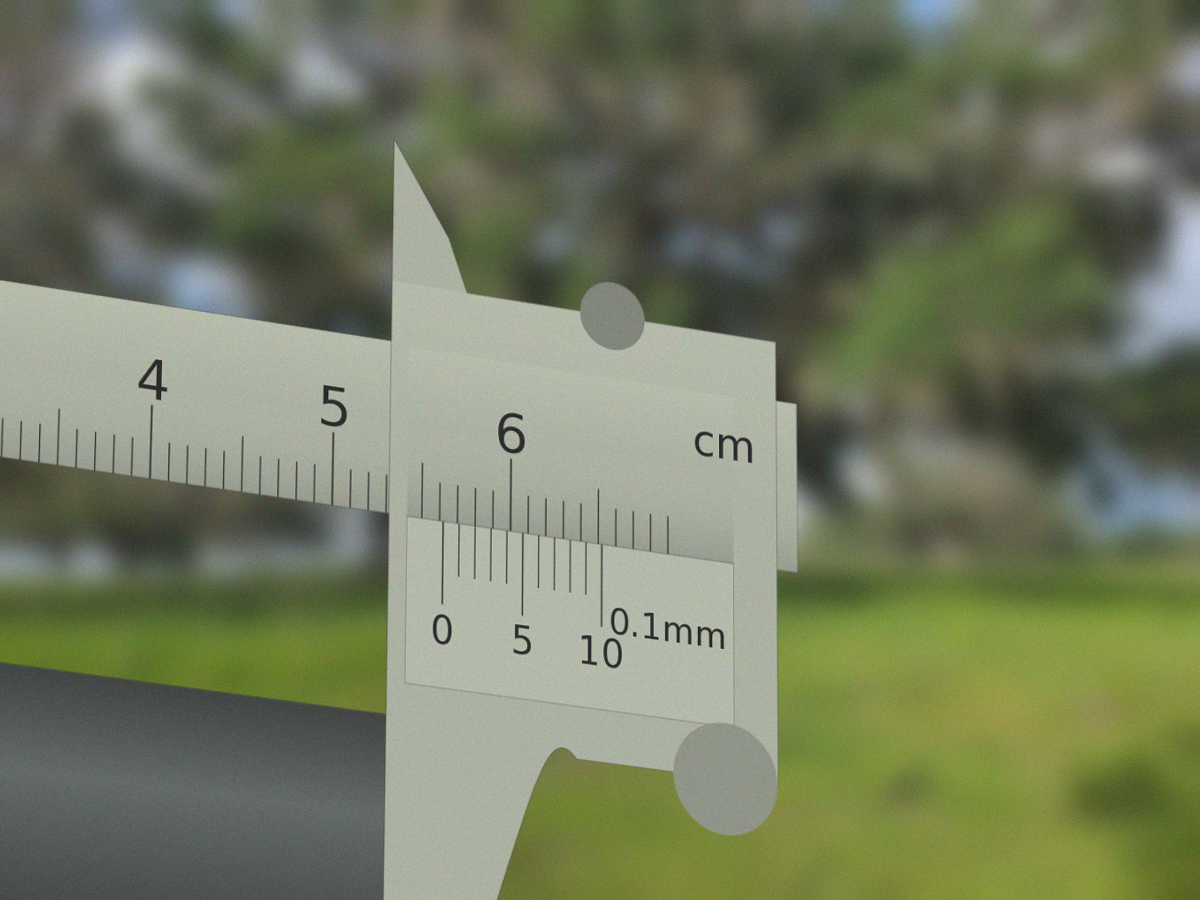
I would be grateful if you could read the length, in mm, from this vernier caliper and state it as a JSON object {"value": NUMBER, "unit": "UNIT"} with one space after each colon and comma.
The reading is {"value": 56.2, "unit": "mm"}
